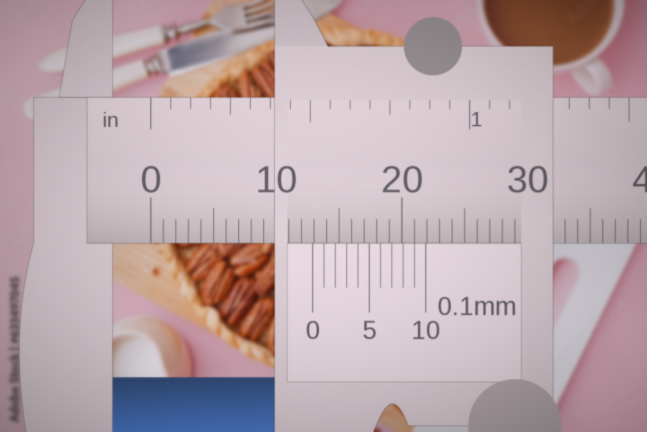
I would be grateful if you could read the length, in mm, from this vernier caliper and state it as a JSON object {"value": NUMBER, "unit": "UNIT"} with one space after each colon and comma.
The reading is {"value": 12.9, "unit": "mm"}
